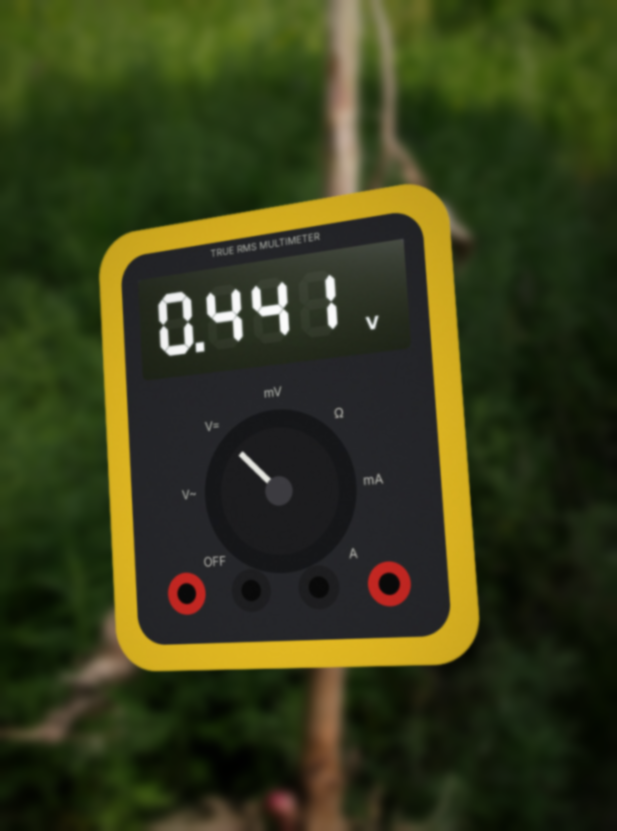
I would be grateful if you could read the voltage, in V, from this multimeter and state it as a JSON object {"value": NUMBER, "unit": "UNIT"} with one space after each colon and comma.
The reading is {"value": 0.441, "unit": "V"}
